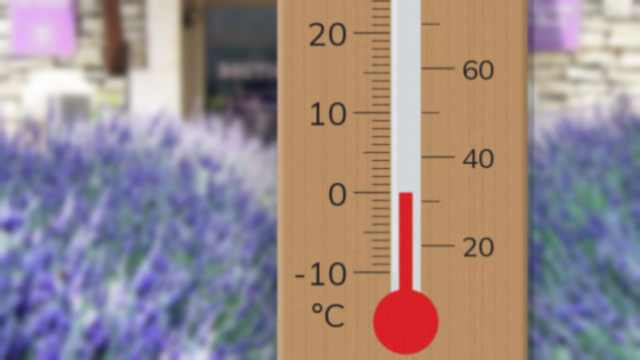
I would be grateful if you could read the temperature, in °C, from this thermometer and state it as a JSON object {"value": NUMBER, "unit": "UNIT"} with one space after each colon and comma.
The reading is {"value": 0, "unit": "°C"}
